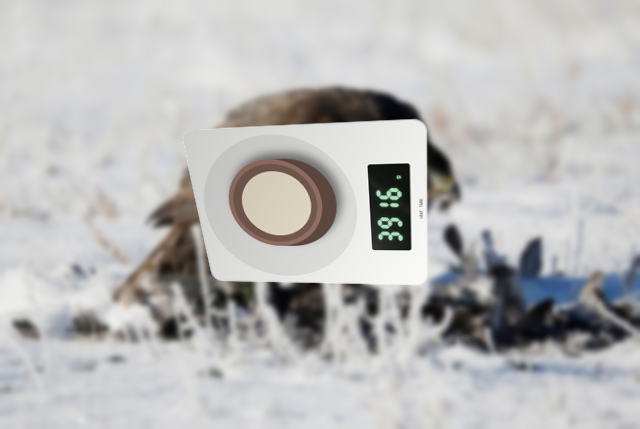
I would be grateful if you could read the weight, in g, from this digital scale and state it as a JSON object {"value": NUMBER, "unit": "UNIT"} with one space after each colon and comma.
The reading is {"value": 3916, "unit": "g"}
